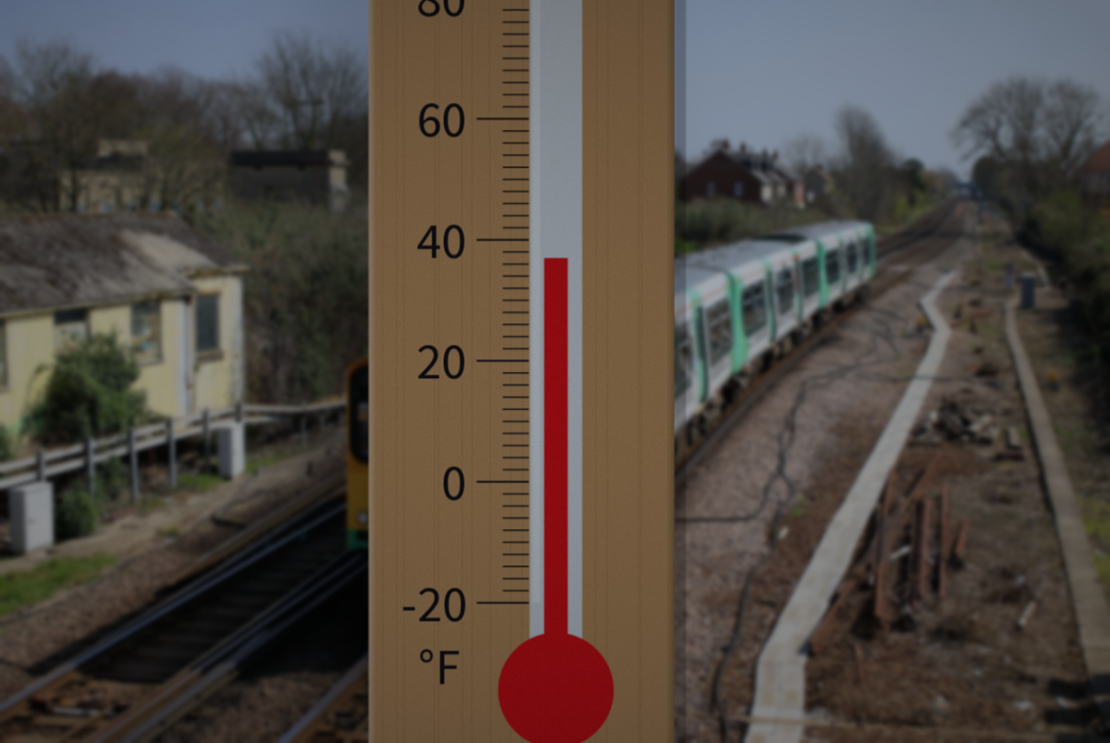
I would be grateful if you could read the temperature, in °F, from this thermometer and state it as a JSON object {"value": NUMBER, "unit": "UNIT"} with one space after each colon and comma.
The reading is {"value": 37, "unit": "°F"}
